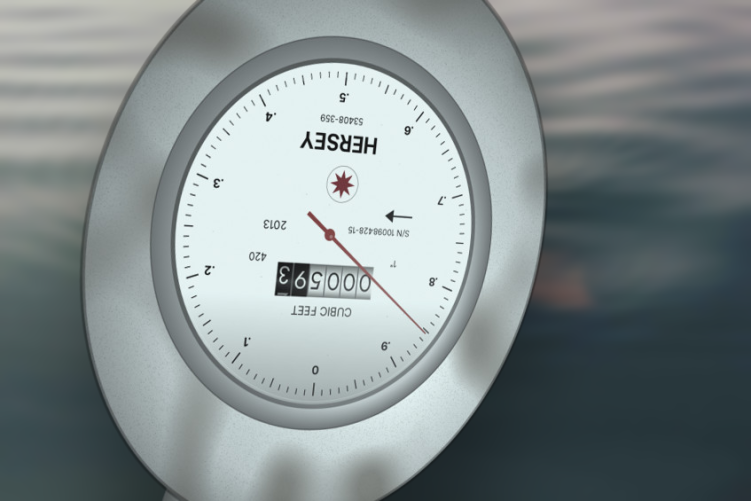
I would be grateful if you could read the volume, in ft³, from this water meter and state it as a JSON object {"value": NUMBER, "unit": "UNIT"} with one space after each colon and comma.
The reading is {"value": 592.85, "unit": "ft³"}
